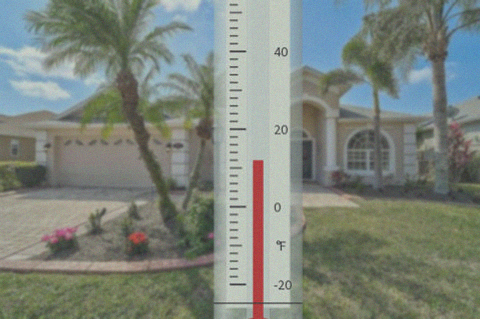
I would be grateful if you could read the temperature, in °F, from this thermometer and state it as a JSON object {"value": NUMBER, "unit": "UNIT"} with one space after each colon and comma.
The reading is {"value": 12, "unit": "°F"}
